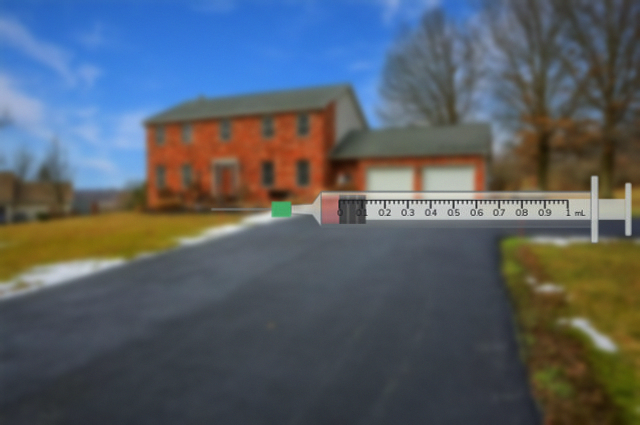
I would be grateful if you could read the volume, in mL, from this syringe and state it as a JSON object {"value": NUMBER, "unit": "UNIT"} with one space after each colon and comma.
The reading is {"value": 0, "unit": "mL"}
